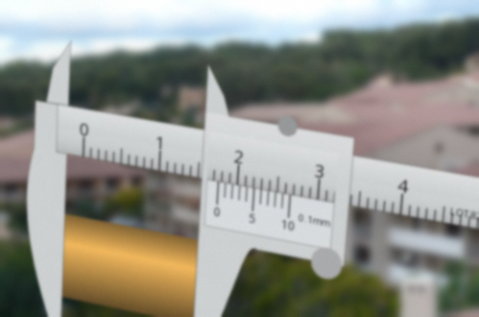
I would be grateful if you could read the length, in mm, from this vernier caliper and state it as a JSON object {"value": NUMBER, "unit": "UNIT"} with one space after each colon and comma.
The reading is {"value": 17.6, "unit": "mm"}
